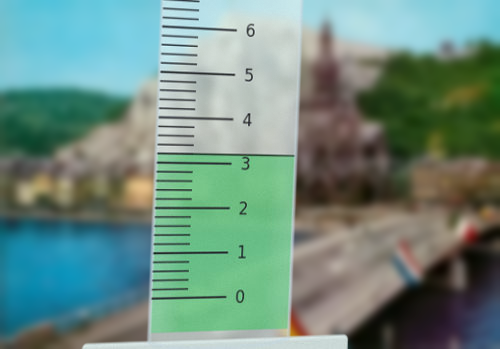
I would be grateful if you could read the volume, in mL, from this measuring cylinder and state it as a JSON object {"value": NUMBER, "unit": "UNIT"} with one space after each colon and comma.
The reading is {"value": 3.2, "unit": "mL"}
